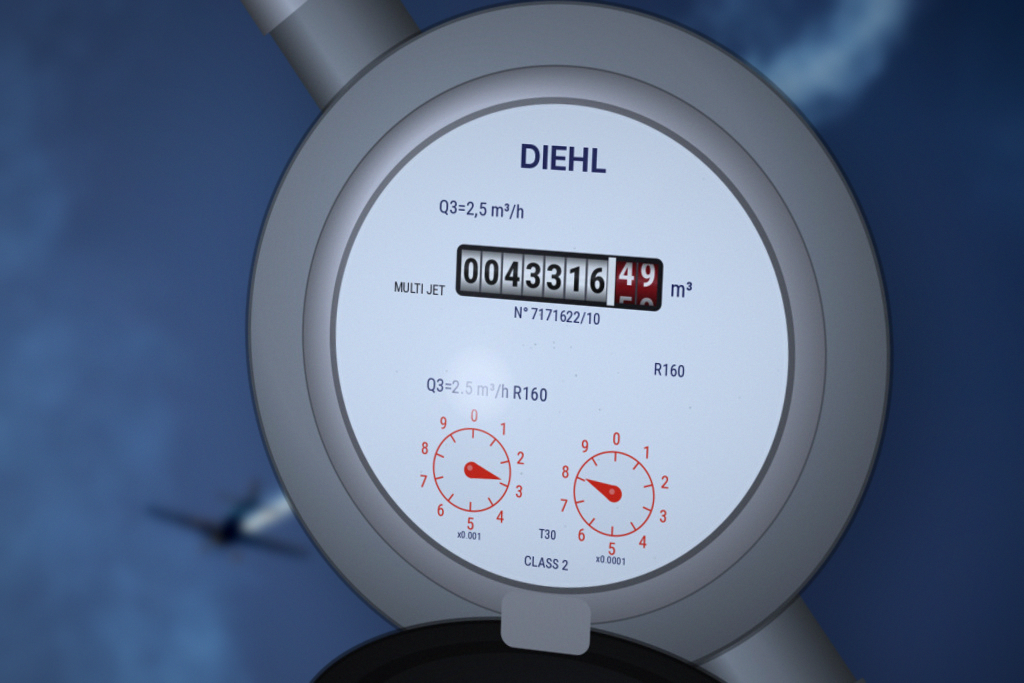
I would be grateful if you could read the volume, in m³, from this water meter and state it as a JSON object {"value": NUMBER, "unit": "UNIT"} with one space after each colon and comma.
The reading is {"value": 43316.4928, "unit": "m³"}
